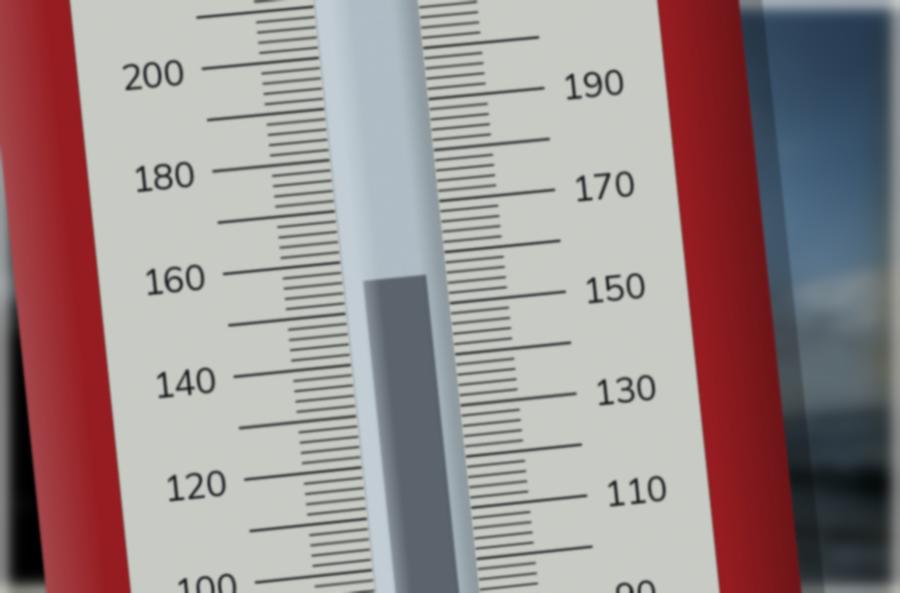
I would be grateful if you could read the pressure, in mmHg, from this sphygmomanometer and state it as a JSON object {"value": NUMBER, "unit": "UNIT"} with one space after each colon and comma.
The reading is {"value": 156, "unit": "mmHg"}
